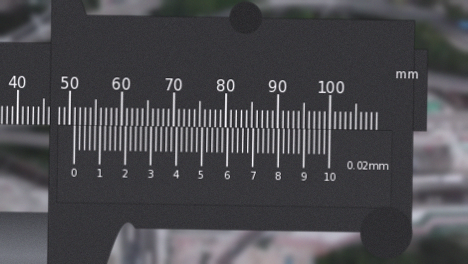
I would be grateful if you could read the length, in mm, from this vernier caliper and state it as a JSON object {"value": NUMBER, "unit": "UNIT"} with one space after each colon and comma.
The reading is {"value": 51.0, "unit": "mm"}
